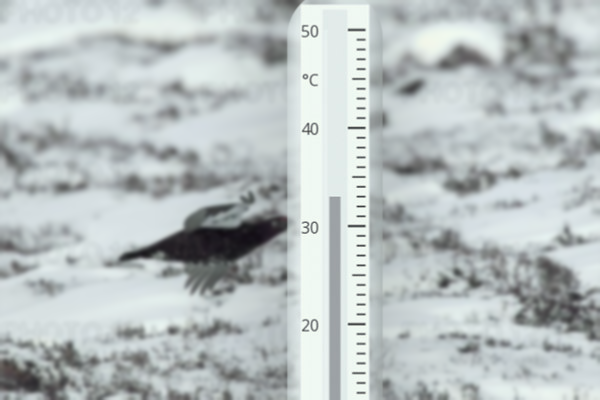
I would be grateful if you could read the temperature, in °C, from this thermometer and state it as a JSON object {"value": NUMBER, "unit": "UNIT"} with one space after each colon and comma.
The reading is {"value": 33, "unit": "°C"}
